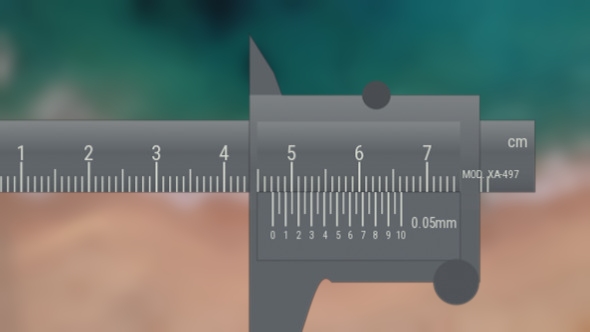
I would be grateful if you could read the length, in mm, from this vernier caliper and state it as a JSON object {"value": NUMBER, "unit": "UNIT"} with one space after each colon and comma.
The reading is {"value": 47.2, "unit": "mm"}
